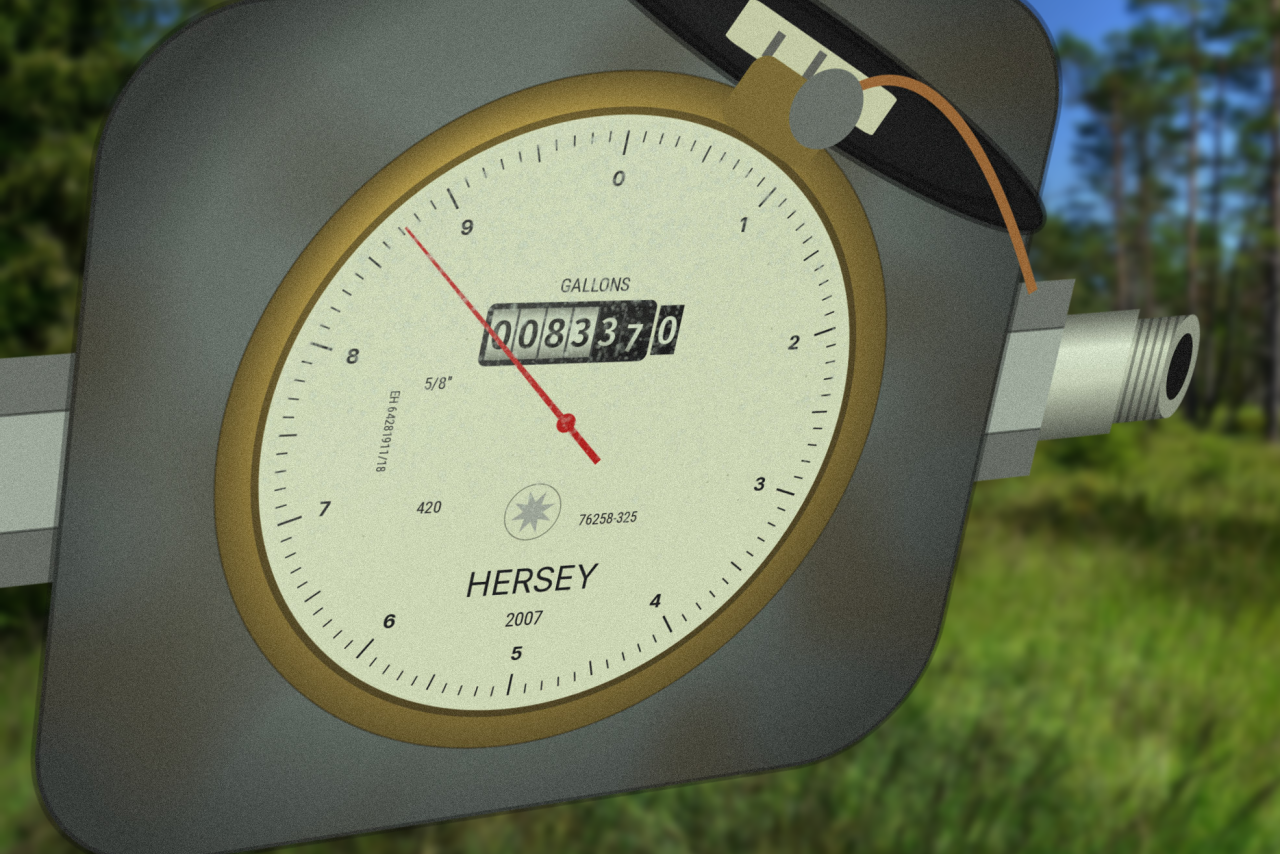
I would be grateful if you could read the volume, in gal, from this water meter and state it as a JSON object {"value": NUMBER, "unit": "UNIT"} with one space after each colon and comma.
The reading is {"value": 83368.7, "unit": "gal"}
